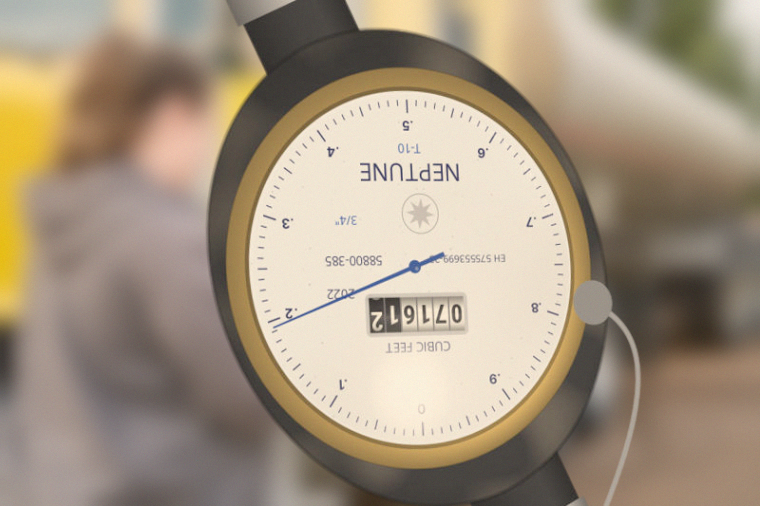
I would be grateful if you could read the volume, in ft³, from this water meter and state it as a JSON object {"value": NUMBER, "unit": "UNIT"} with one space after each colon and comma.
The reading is {"value": 71612.19, "unit": "ft³"}
